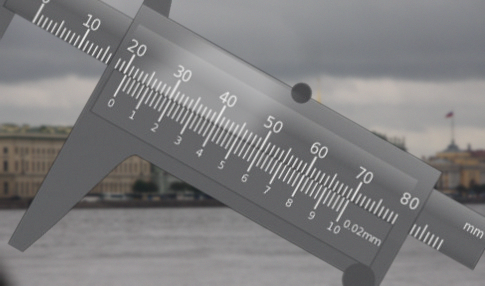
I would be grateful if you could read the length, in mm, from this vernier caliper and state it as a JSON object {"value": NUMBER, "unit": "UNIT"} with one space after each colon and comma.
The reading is {"value": 20.5, "unit": "mm"}
